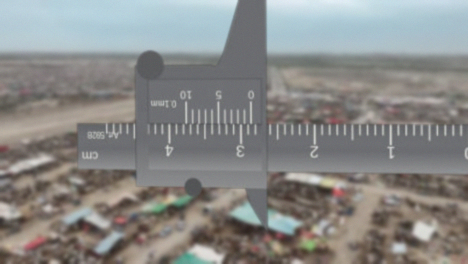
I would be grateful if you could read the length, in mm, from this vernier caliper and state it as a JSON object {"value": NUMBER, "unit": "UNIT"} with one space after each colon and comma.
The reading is {"value": 28.6, "unit": "mm"}
